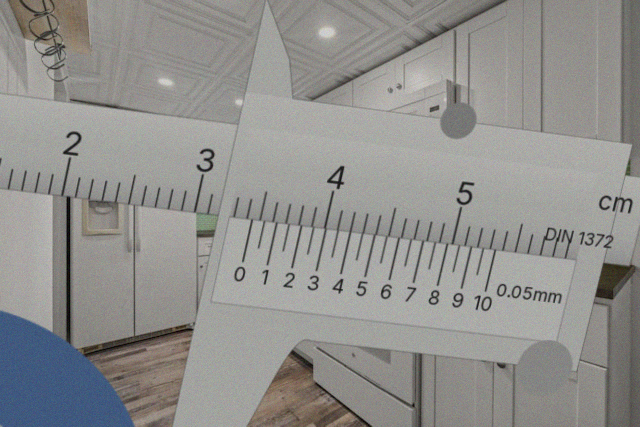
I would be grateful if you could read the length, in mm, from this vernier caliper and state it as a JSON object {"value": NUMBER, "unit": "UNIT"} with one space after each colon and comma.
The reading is {"value": 34.4, "unit": "mm"}
